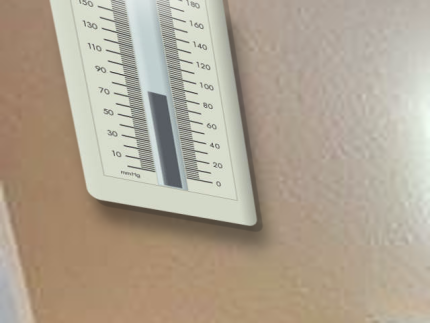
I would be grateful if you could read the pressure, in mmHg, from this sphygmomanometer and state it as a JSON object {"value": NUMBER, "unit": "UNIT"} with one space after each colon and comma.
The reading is {"value": 80, "unit": "mmHg"}
